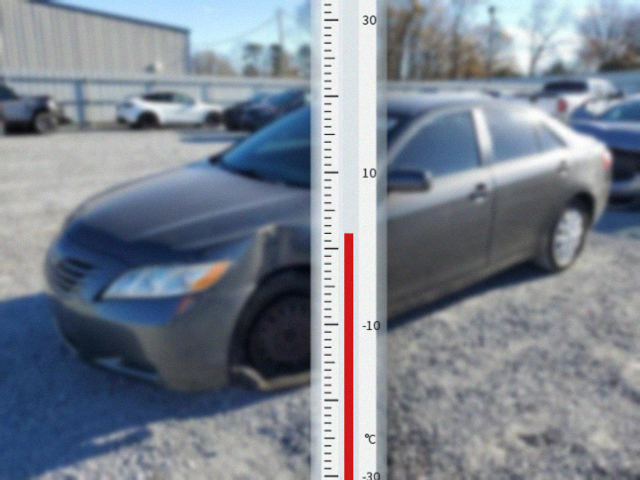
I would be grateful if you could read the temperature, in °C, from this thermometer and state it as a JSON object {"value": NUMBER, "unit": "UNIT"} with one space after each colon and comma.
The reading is {"value": 2, "unit": "°C"}
